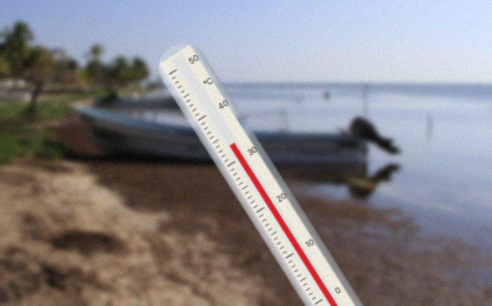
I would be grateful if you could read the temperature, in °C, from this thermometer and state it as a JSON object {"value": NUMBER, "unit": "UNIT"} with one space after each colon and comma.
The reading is {"value": 33, "unit": "°C"}
